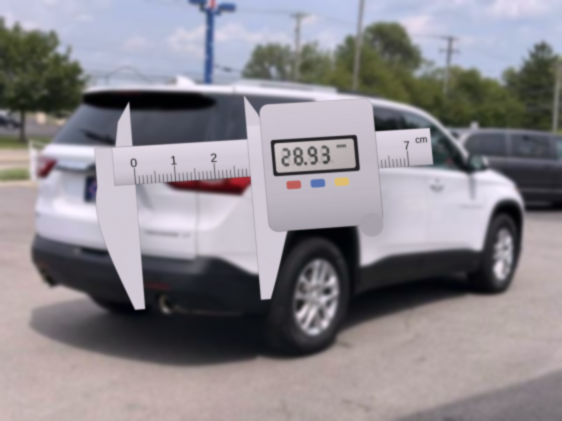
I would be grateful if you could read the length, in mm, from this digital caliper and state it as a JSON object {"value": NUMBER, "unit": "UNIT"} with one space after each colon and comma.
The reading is {"value": 28.93, "unit": "mm"}
